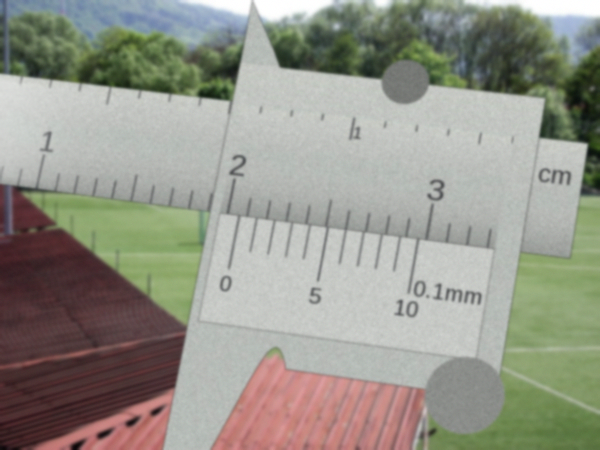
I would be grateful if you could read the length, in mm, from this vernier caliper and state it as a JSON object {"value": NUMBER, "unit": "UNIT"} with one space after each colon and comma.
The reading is {"value": 20.6, "unit": "mm"}
